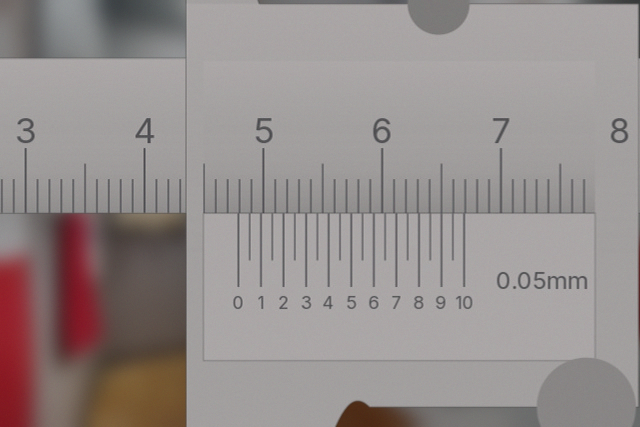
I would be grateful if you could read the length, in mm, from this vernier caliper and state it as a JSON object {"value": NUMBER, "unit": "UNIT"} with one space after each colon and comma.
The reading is {"value": 47.9, "unit": "mm"}
